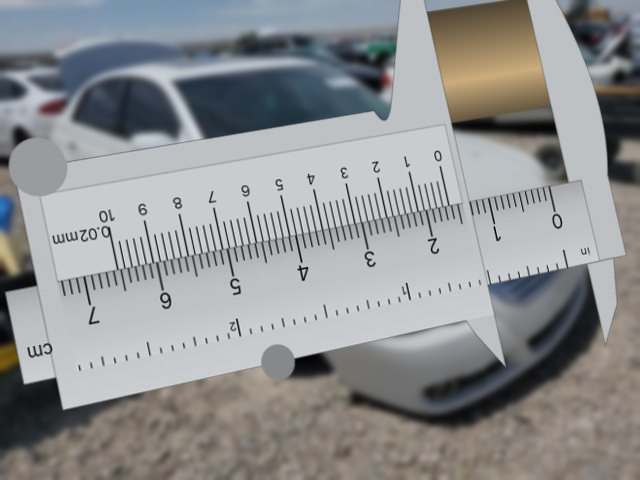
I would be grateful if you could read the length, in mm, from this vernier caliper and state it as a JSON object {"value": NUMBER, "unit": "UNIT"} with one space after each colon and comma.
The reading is {"value": 16.4, "unit": "mm"}
